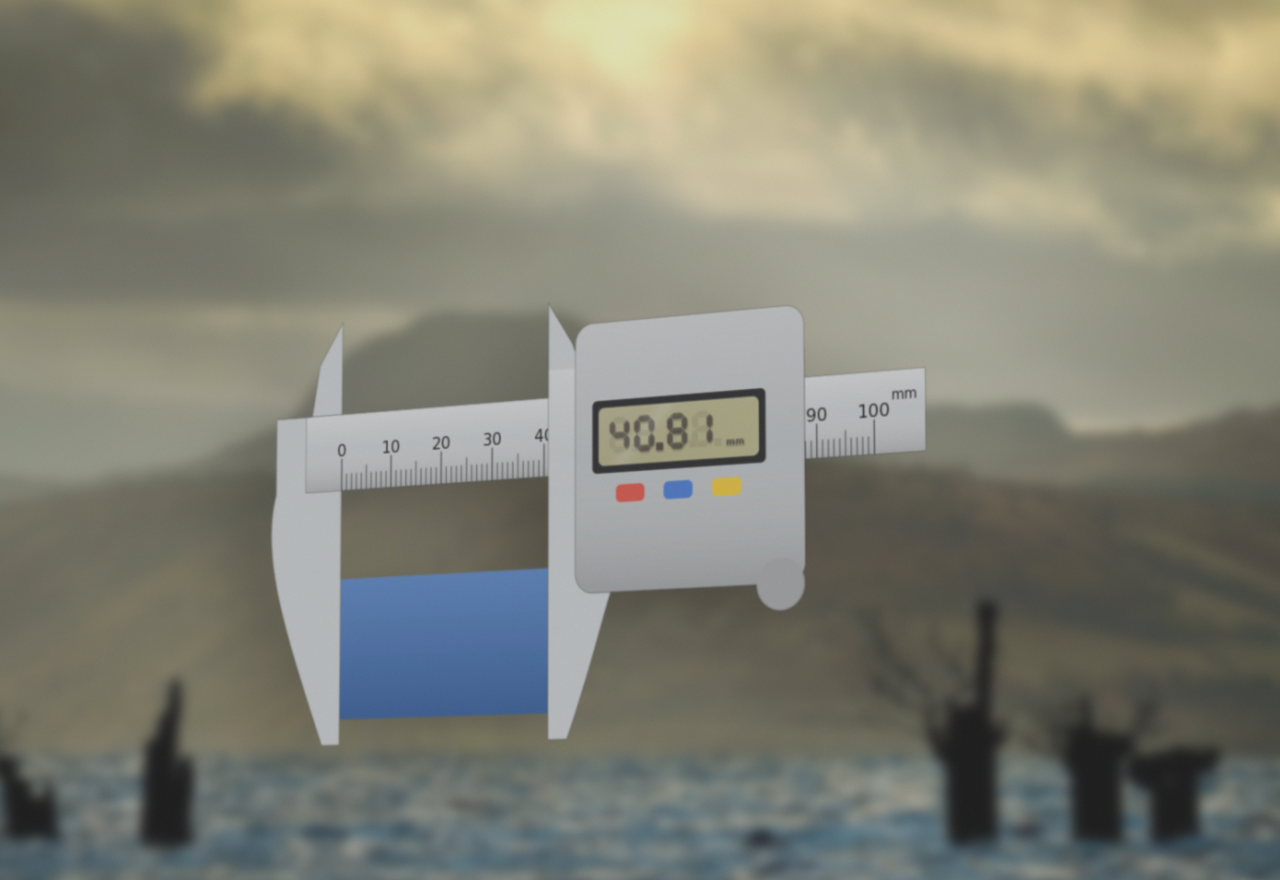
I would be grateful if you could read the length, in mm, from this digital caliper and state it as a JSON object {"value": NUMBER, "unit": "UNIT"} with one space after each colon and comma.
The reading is {"value": 40.81, "unit": "mm"}
